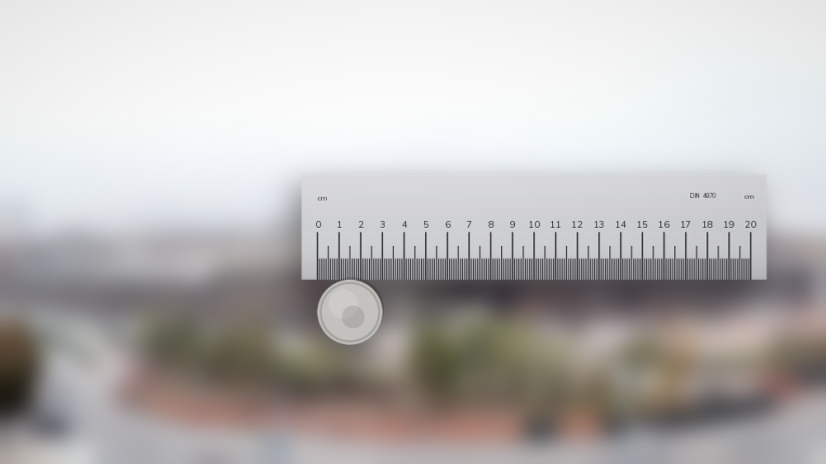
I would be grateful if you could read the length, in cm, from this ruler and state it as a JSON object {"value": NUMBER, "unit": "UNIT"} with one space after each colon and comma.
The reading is {"value": 3, "unit": "cm"}
